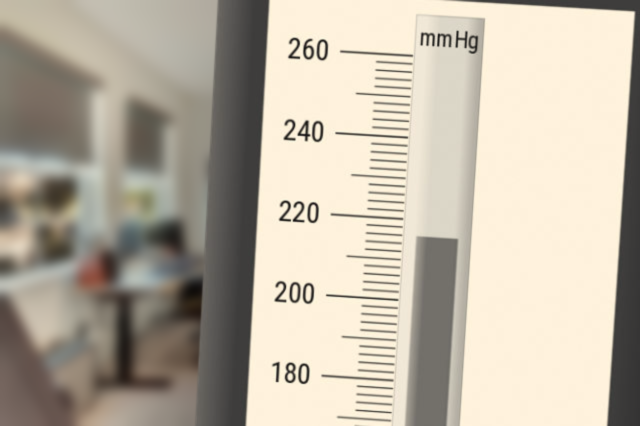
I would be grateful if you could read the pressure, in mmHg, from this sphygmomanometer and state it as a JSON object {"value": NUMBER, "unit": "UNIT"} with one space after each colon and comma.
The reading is {"value": 216, "unit": "mmHg"}
